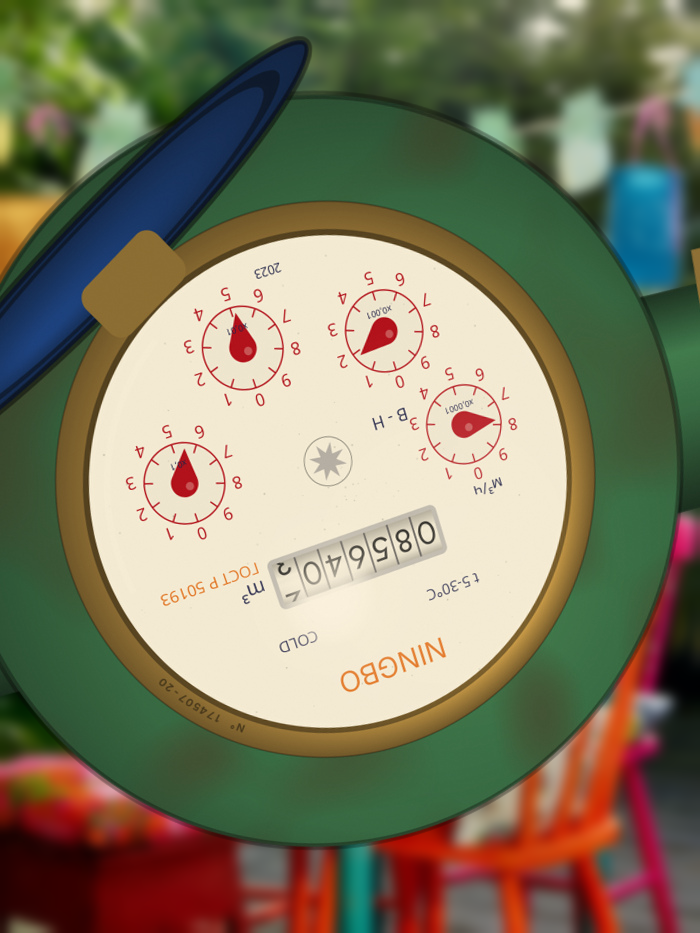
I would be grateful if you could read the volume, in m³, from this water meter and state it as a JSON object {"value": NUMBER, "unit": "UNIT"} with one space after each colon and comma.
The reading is {"value": 856402.5517, "unit": "m³"}
